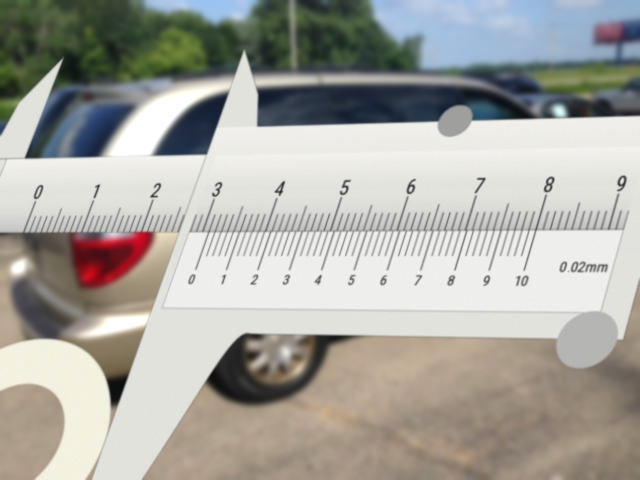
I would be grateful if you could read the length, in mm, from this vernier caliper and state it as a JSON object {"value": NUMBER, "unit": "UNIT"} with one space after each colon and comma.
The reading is {"value": 31.0, "unit": "mm"}
